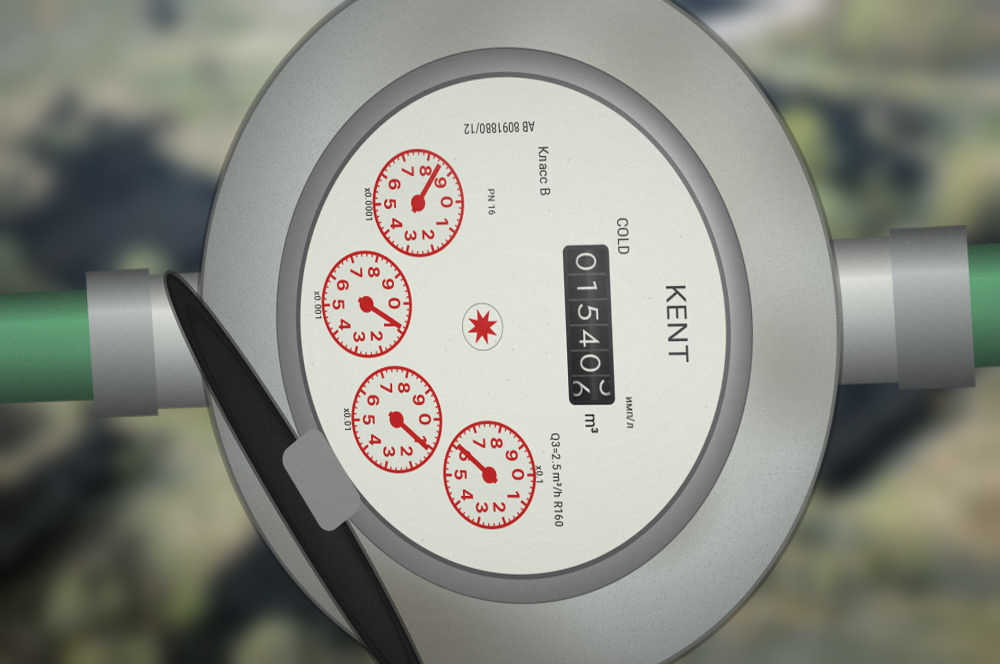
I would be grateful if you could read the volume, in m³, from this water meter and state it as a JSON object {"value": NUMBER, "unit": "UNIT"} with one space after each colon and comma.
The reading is {"value": 15405.6108, "unit": "m³"}
